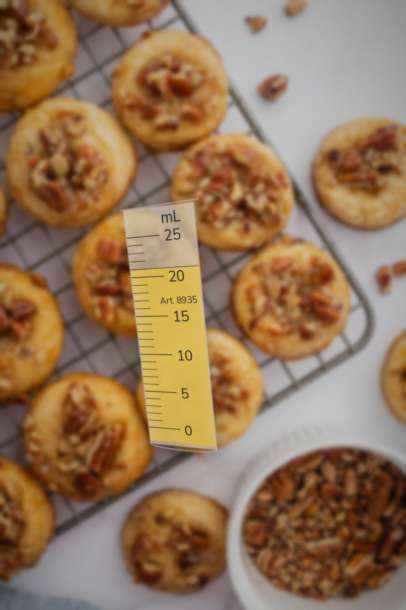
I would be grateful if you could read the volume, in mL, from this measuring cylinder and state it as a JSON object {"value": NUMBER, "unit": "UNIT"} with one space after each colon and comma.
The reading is {"value": 21, "unit": "mL"}
